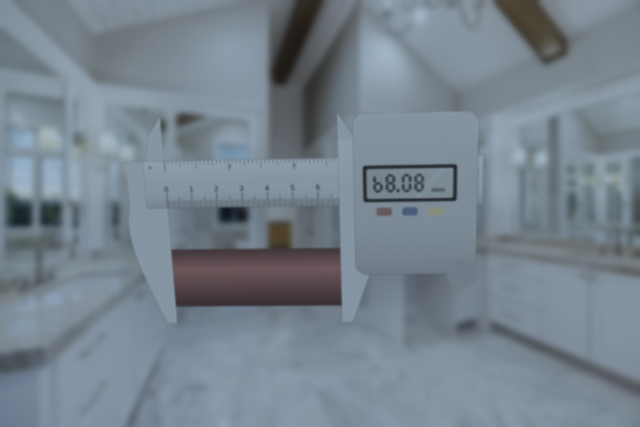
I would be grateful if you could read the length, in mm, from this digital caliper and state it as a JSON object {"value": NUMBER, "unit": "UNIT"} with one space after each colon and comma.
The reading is {"value": 68.08, "unit": "mm"}
